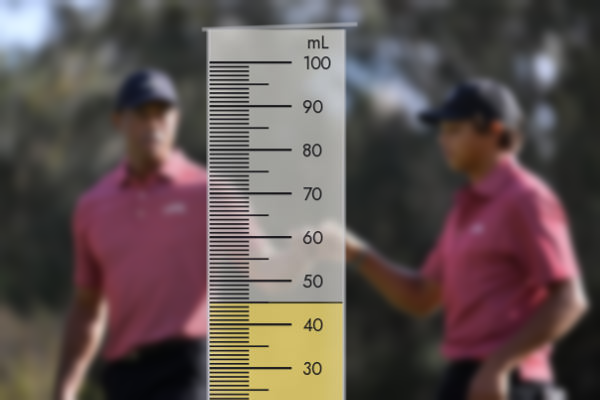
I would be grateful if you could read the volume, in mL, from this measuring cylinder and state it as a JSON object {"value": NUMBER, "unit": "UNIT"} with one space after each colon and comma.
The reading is {"value": 45, "unit": "mL"}
